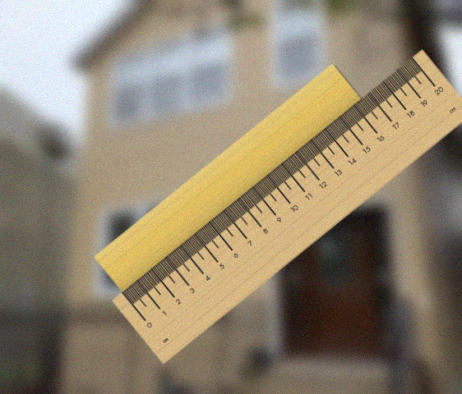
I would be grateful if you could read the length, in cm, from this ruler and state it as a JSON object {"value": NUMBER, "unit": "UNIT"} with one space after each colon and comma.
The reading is {"value": 16.5, "unit": "cm"}
